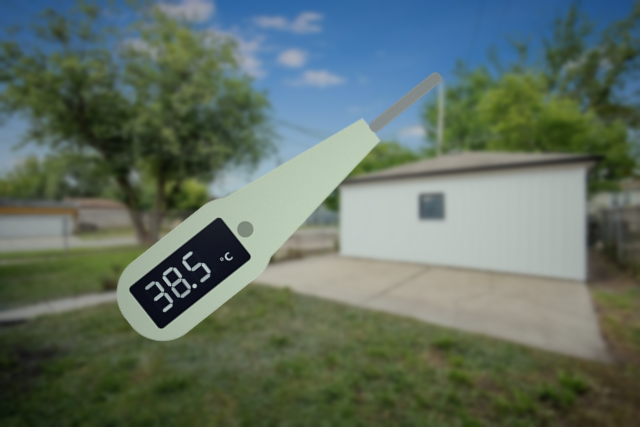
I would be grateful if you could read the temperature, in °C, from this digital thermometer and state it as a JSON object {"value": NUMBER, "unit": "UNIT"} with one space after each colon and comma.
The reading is {"value": 38.5, "unit": "°C"}
